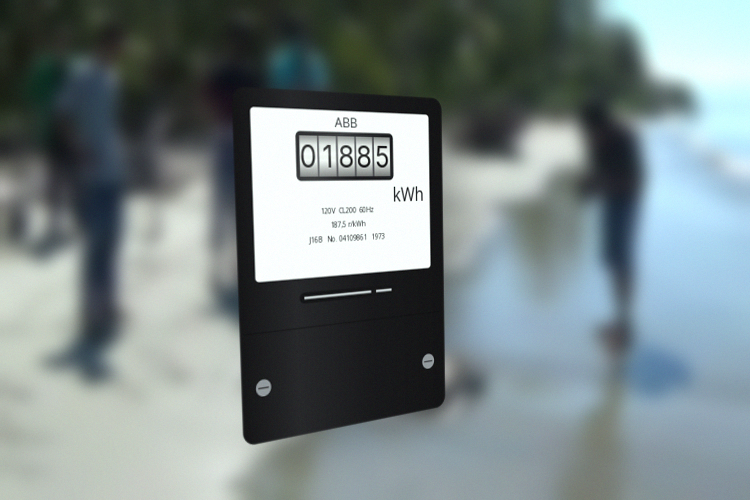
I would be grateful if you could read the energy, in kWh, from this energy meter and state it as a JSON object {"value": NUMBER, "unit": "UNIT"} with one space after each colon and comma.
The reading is {"value": 1885, "unit": "kWh"}
